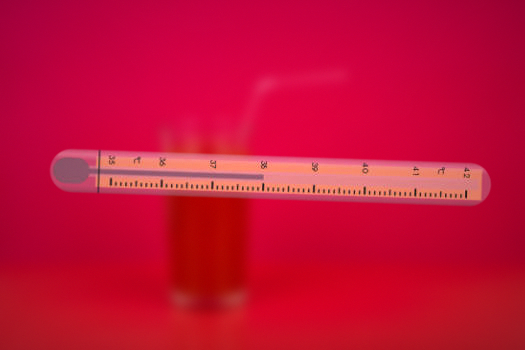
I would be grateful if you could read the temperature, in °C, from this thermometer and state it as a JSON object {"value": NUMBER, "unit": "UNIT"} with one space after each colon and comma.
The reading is {"value": 38, "unit": "°C"}
